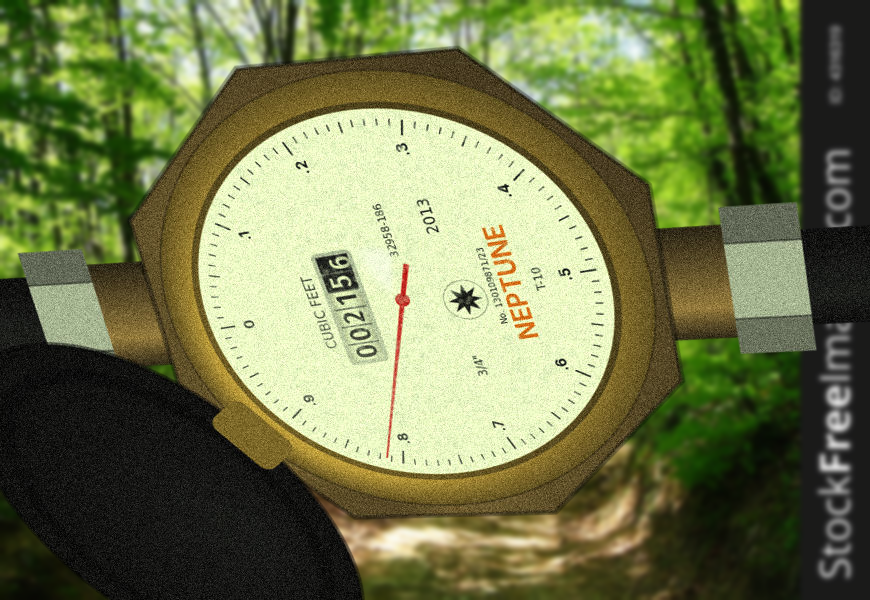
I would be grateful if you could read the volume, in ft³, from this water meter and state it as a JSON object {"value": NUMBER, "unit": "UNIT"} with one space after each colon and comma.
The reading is {"value": 2155.81, "unit": "ft³"}
